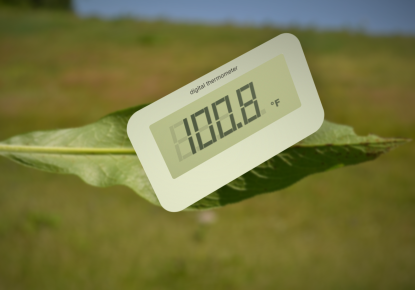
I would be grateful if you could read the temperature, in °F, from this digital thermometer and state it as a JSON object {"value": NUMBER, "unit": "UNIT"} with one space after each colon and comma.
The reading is {"value": 100.8, "unit": "°F"}
